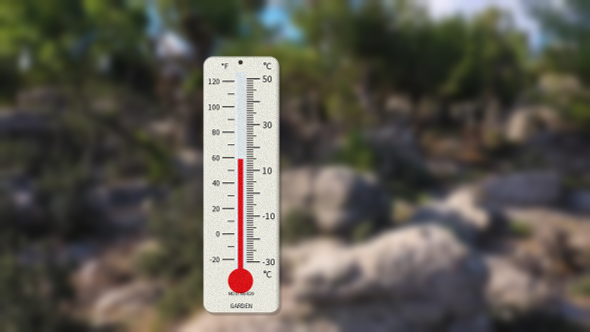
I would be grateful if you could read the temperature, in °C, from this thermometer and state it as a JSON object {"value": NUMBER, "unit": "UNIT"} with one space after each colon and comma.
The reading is {"value": 15, "unit": "°C"}
